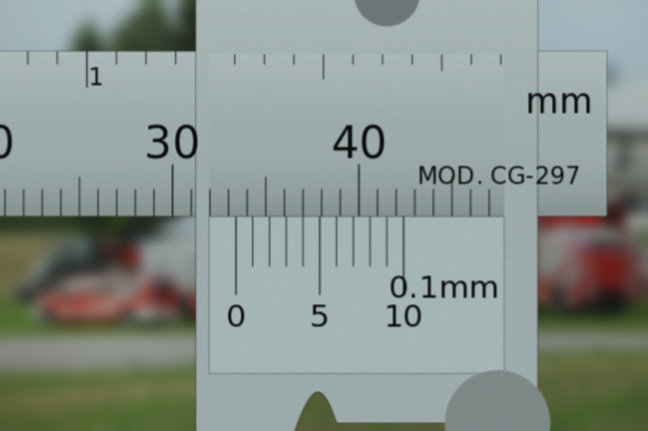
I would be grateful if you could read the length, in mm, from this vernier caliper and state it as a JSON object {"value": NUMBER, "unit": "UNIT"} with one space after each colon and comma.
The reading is {"value": 33.4, "unit": "mm"}
